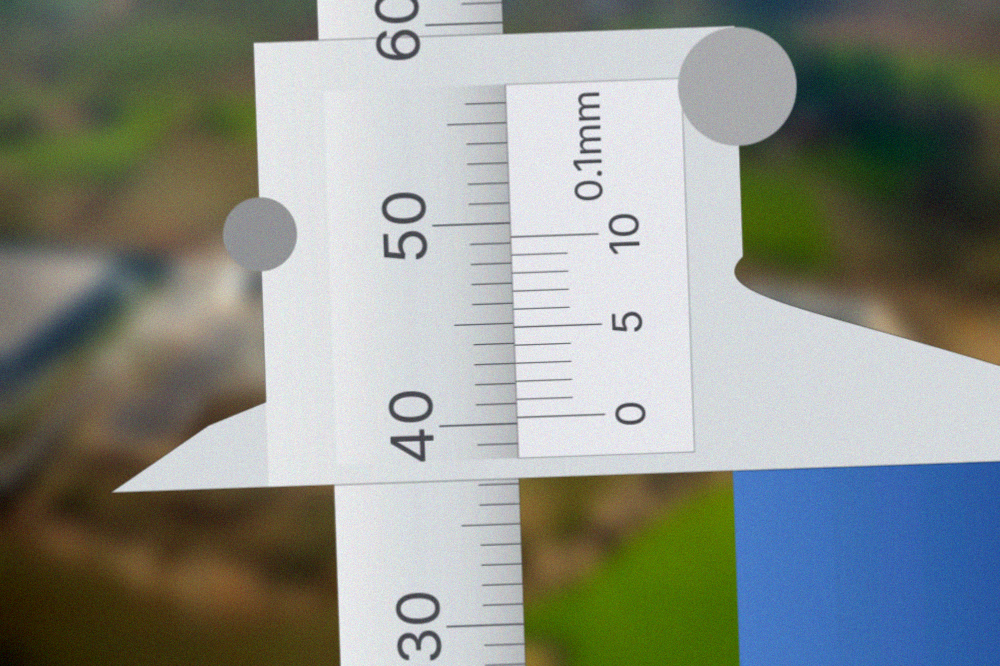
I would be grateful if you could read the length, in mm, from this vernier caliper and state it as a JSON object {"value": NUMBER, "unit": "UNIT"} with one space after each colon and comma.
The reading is {"value": 40.3, "unit": "mm"}
